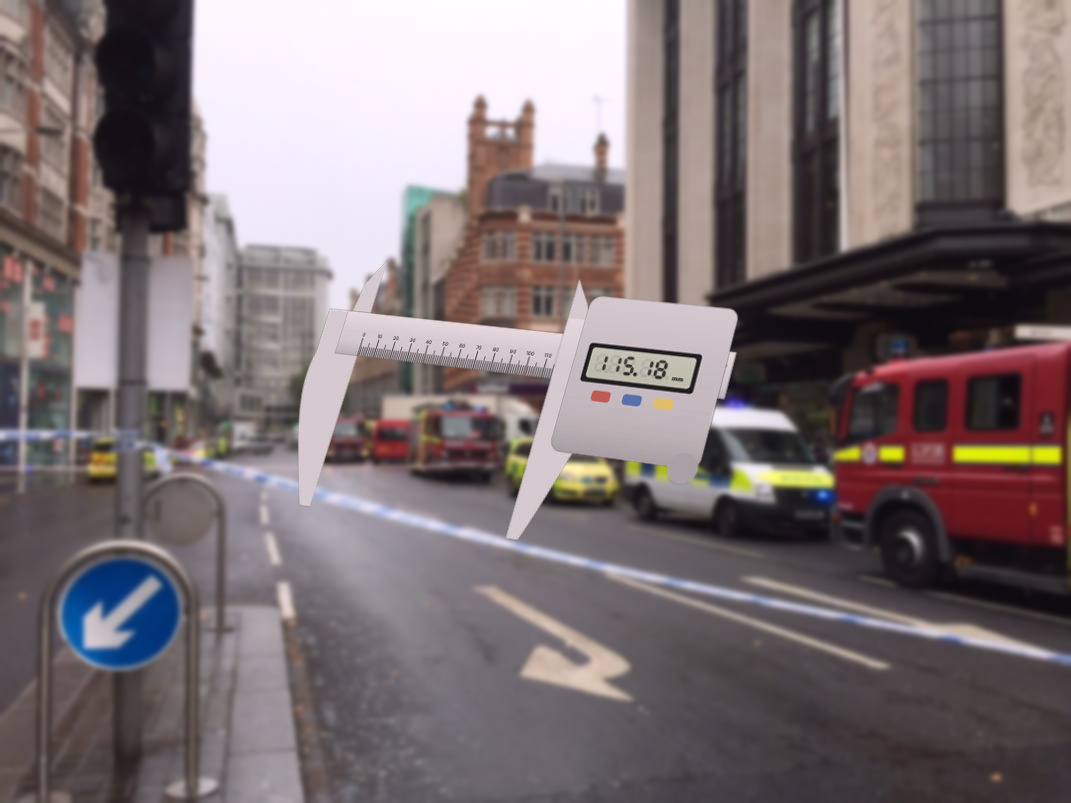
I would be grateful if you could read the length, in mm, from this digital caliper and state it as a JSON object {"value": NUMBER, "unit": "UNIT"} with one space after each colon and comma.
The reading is {"value": 115.18, "unit": "mm"}
